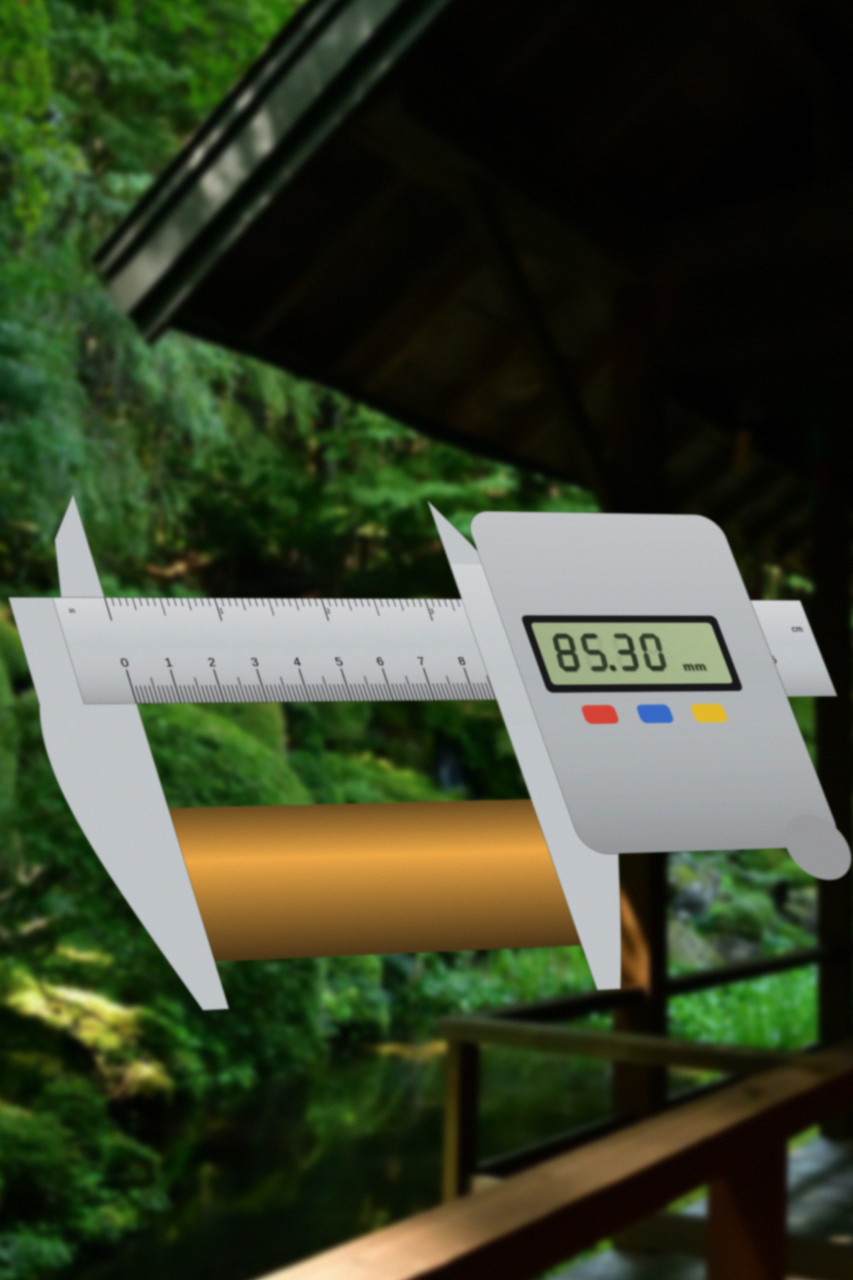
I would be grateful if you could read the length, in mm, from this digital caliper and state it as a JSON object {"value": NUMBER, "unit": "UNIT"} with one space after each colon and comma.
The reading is {"value": 85.30, "unit": "mm"}
